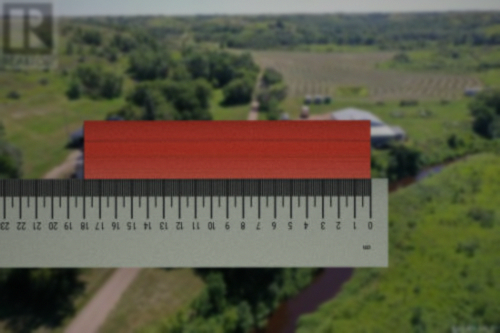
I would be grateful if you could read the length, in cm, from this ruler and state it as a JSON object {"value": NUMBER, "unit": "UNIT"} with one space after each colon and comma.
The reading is {"value": 18, "unit": "cm"}
